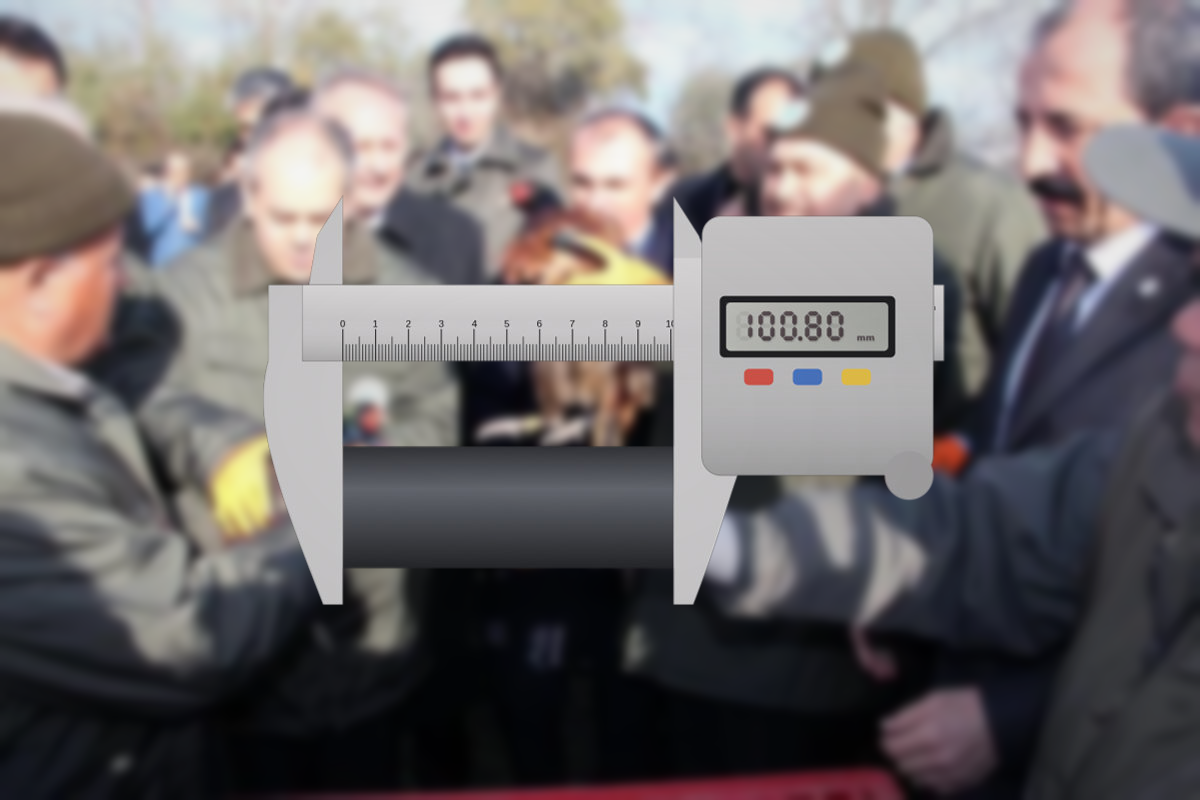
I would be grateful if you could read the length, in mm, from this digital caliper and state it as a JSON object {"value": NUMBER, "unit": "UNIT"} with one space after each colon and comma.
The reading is {"value": 100.80, "unit": "mm"}
